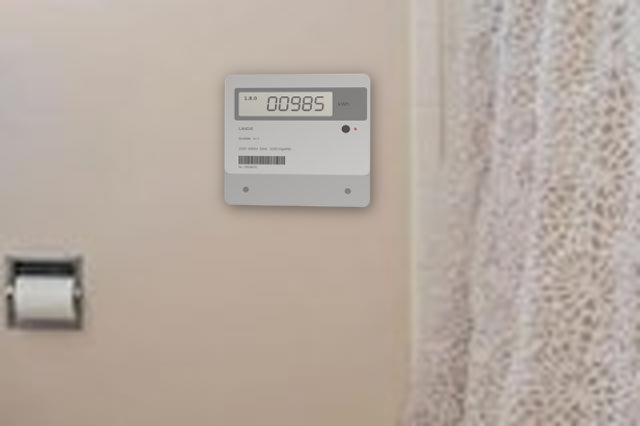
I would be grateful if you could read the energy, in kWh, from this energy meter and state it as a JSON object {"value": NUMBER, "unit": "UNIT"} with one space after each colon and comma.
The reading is {"value": 985, "unit": "kWh"}
